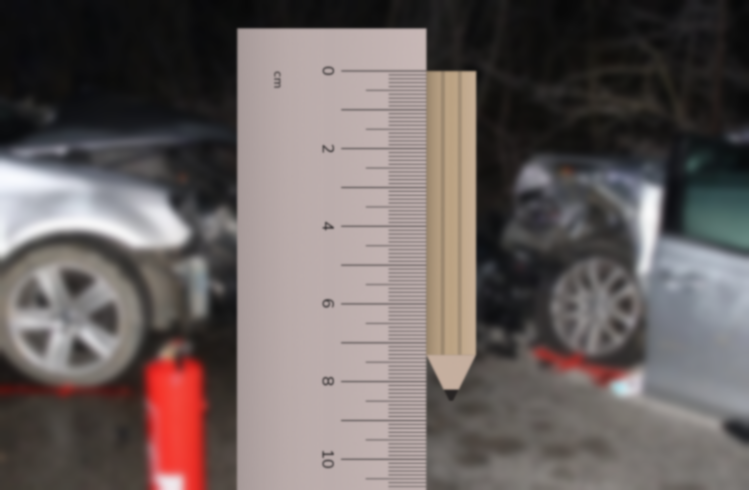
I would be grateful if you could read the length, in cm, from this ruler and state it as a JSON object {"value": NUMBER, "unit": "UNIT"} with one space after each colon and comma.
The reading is {"value": 8.5, "unit": "cm"}
